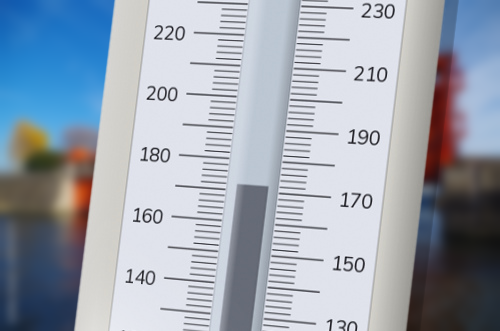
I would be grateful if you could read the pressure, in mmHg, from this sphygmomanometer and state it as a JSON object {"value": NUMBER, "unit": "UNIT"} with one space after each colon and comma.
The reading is {"value": 172, "unit": "mmHg"}
